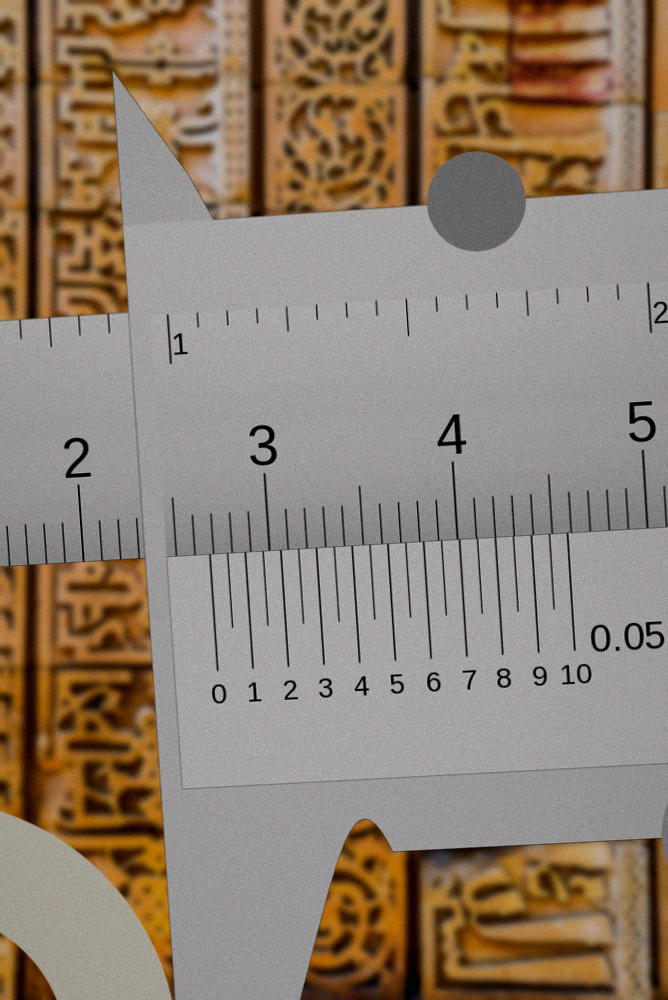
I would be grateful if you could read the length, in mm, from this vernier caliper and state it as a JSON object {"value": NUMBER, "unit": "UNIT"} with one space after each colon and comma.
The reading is {"value": 26.8, "unit": "mm"}
